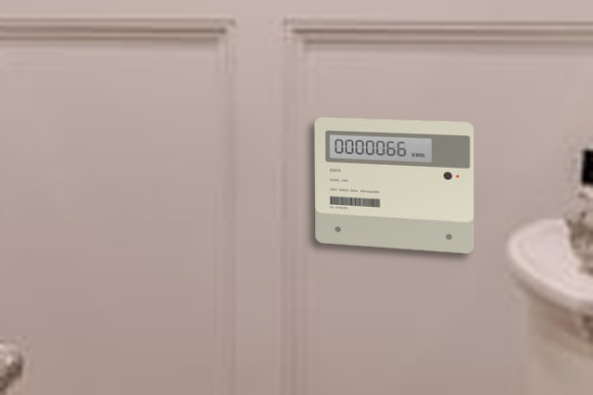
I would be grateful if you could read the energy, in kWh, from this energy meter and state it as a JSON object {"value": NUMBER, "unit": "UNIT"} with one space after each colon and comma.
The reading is {"value": 66, "unit": "kWh"}
